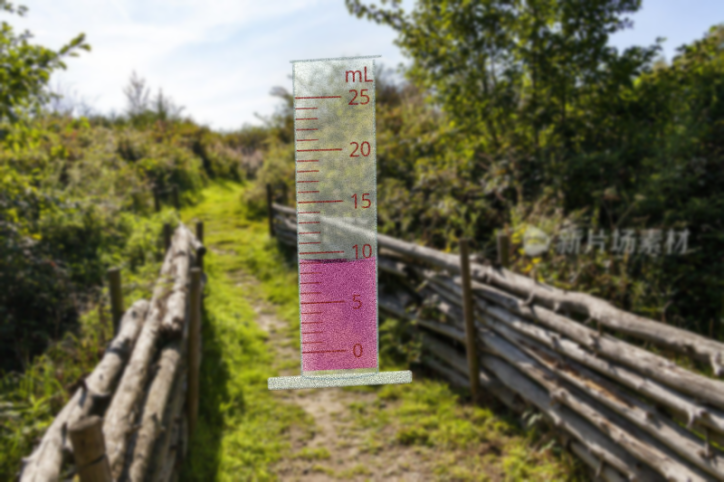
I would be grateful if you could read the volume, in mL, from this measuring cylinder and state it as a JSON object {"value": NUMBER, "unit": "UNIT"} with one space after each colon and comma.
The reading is {"value": 9, "unit": "mL"}
